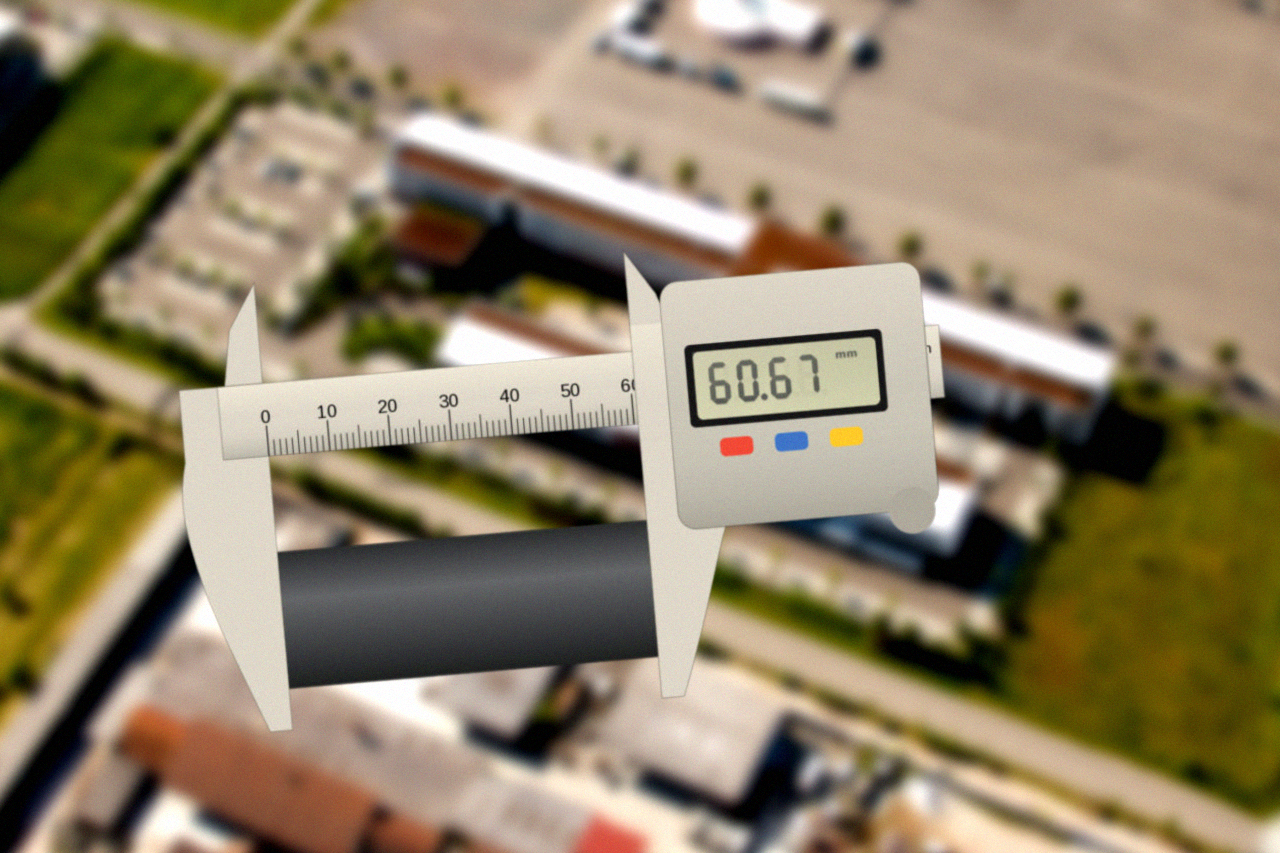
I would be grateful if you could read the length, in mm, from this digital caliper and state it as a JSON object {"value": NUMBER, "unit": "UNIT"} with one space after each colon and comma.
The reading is {"value": 60.67, "unit": "mm"}
